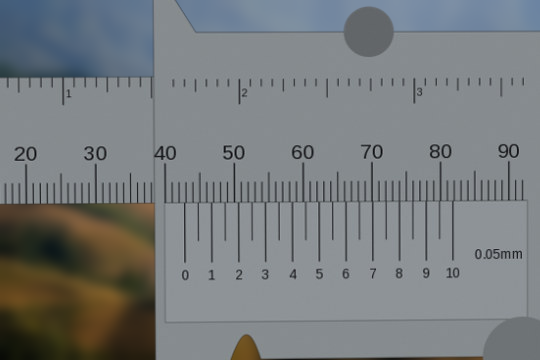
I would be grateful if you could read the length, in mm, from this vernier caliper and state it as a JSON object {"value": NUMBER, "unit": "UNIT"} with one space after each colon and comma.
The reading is {"value": 42.8, "unit": "mm"}
